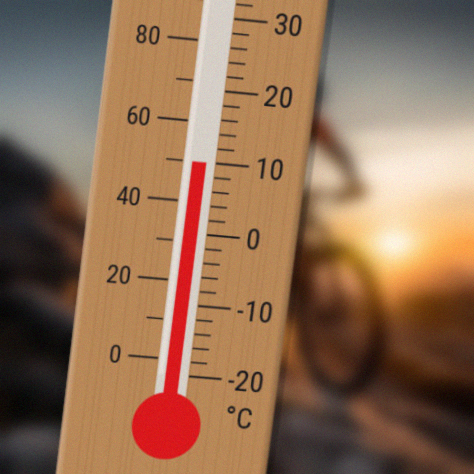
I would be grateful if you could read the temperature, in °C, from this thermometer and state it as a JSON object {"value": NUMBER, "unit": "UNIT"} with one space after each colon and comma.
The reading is {"value": 10, "unit": "°C"}
